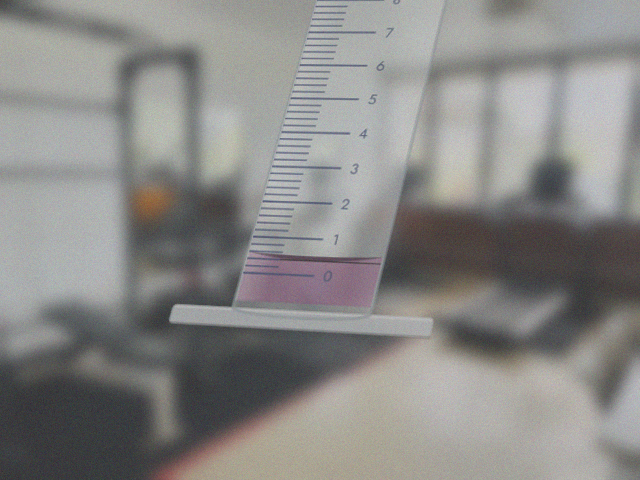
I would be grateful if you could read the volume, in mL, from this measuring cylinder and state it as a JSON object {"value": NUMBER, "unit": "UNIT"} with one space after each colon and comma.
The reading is {"value": 0.4, "unit": "mL"}
